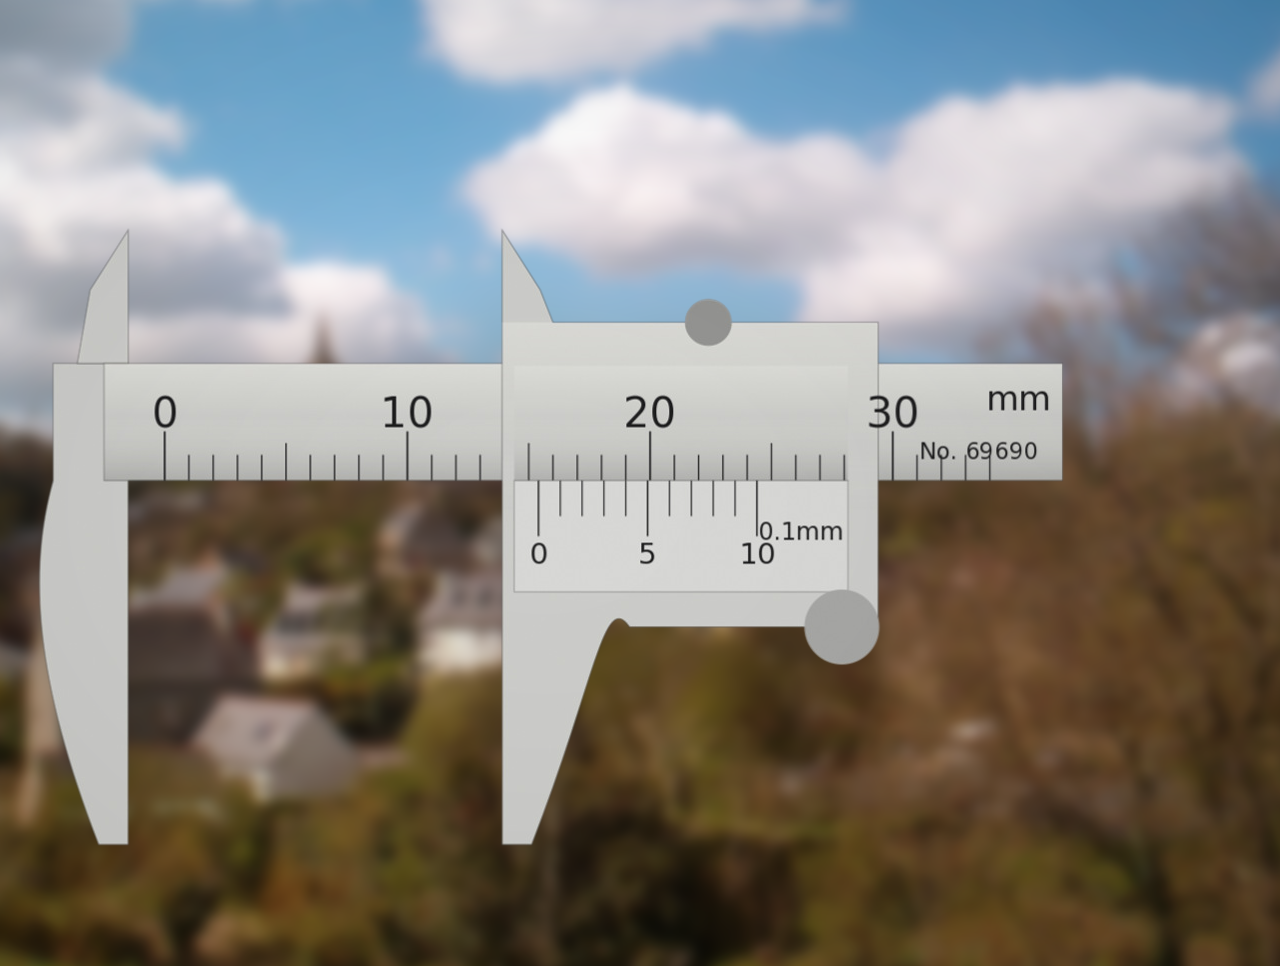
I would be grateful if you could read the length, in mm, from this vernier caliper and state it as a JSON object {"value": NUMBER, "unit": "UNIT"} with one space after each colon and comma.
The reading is {"value": 15.4, "unit": "mm"}
